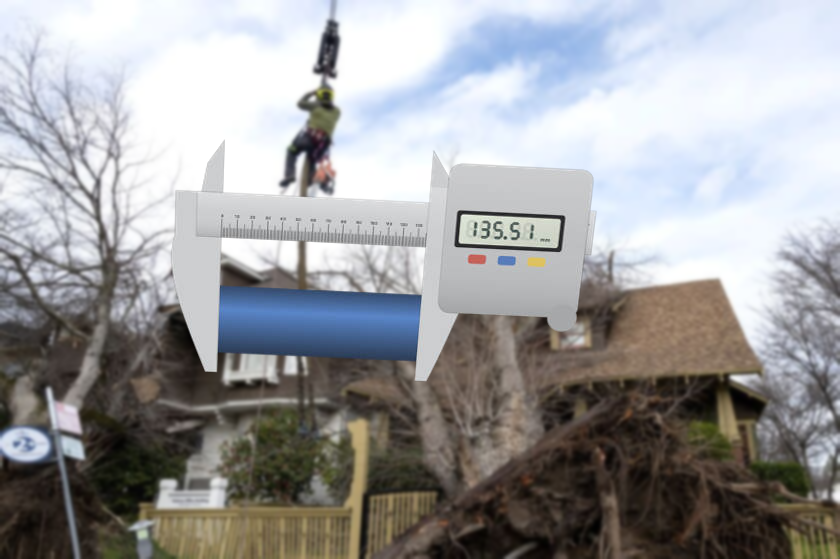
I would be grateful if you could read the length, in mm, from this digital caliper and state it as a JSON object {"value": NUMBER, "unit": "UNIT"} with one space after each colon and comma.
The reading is {"value": 135.51, "unit": "mm"}
